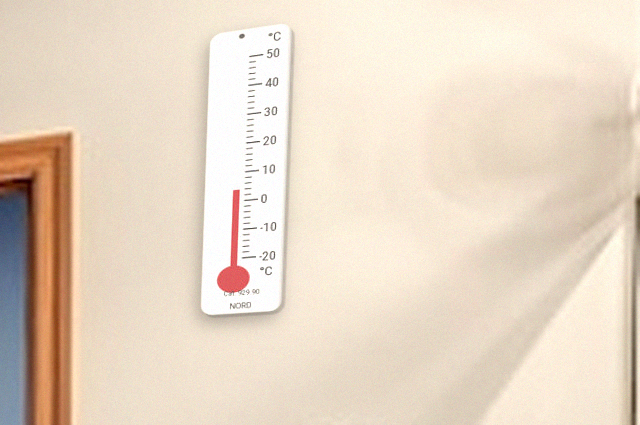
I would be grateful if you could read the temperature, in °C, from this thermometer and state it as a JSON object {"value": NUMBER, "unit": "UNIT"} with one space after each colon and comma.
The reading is {"value": 4, "unit": "°C"}
